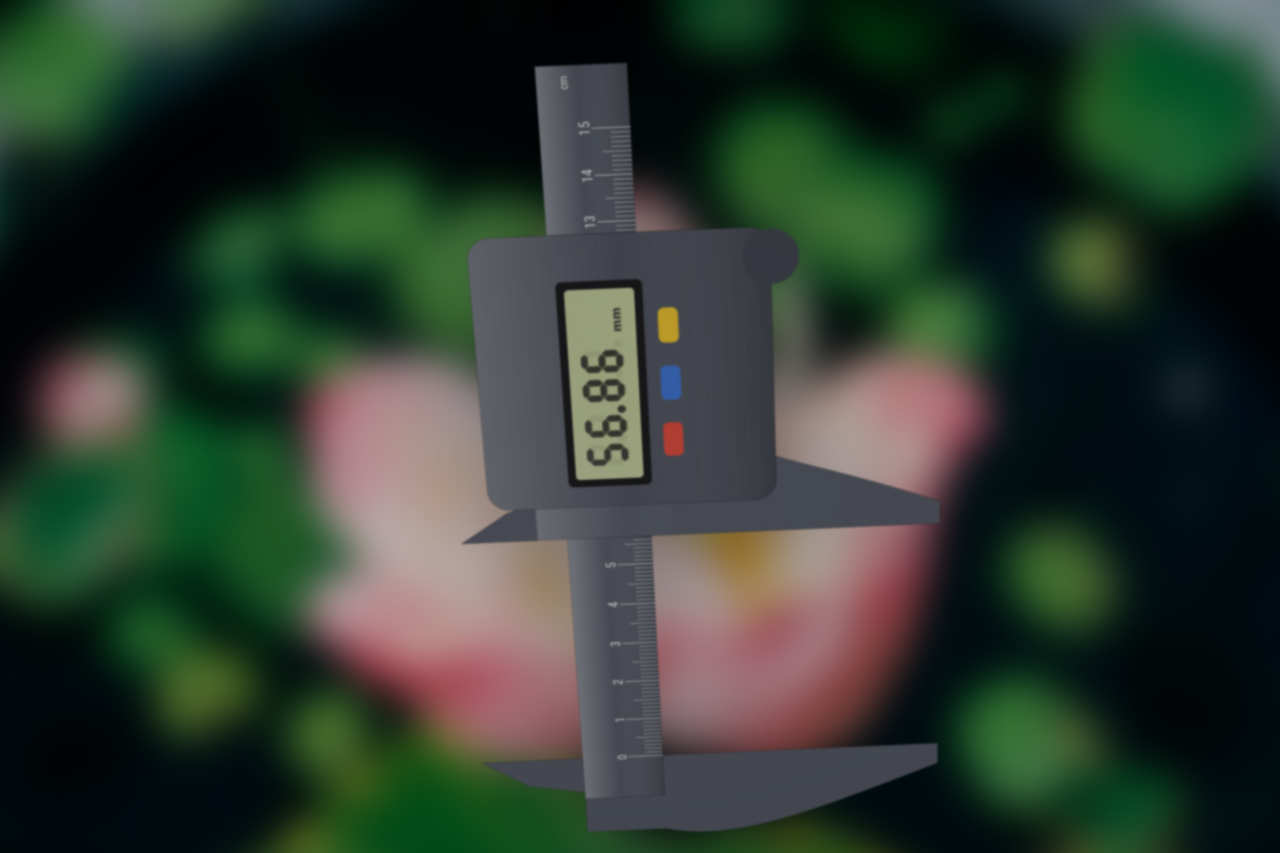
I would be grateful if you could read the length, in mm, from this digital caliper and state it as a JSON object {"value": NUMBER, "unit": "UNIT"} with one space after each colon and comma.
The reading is {"value": 56.86, "unit": "mm"}
